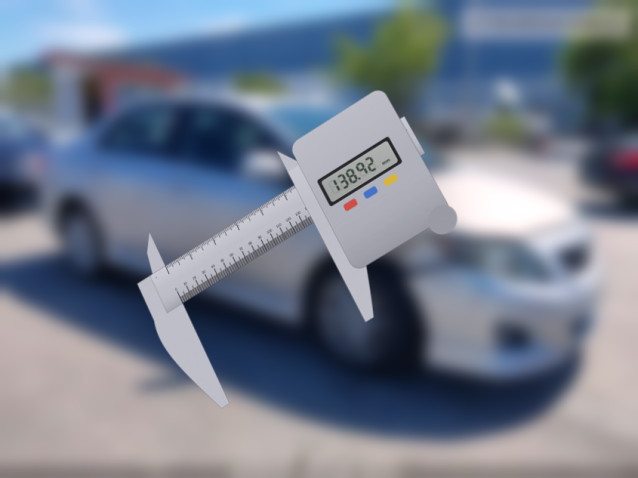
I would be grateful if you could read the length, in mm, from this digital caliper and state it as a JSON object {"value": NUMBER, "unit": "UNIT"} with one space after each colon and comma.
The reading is {"value": 138.92, "unit": "mm"}
